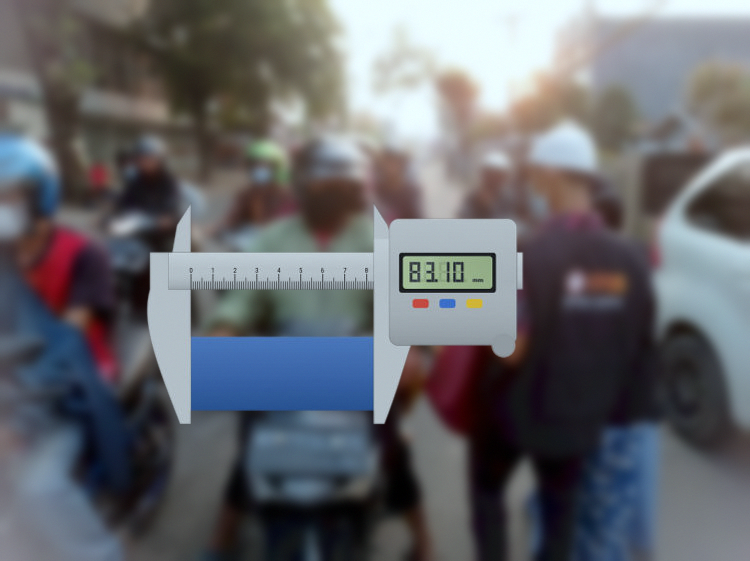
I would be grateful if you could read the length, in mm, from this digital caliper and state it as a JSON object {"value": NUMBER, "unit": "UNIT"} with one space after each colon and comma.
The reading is {"value": 83.10, "unit": "mm"}
